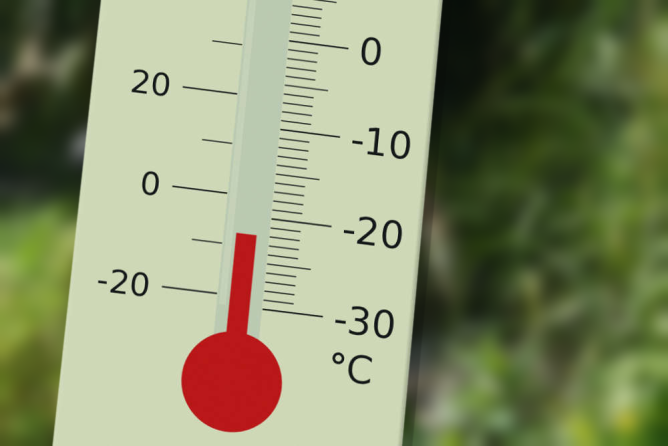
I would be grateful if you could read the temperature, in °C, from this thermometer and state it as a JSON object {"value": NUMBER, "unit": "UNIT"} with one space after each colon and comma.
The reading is {"value": -22, "unit": "°C"}
